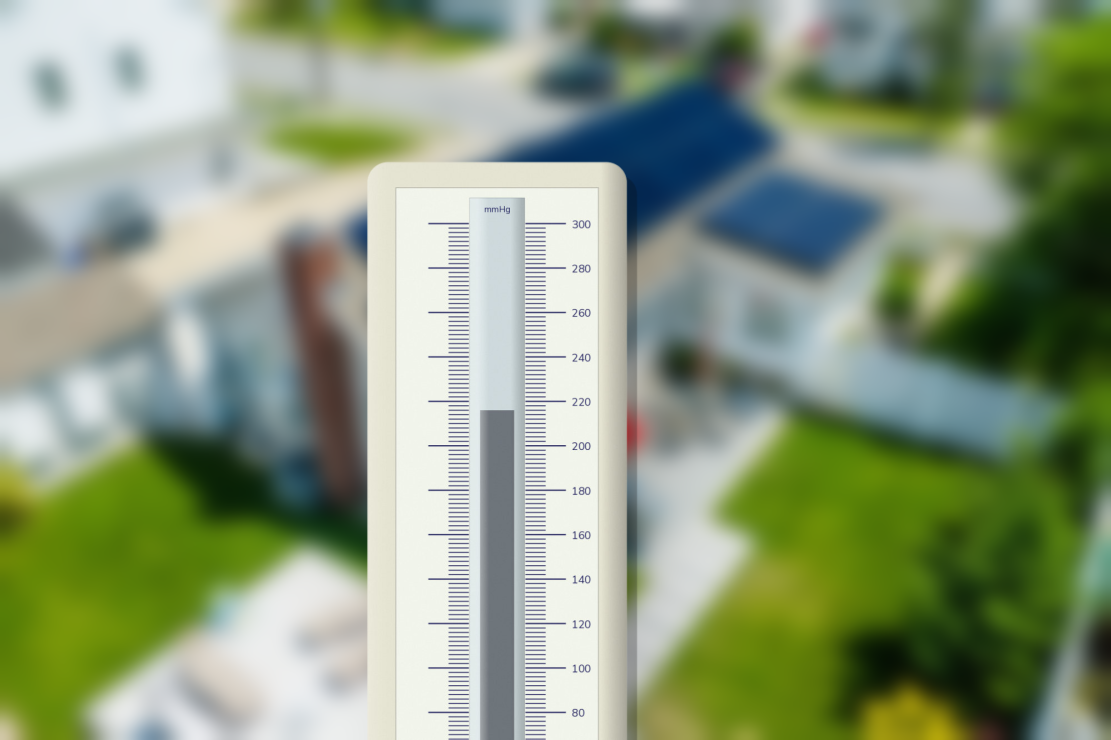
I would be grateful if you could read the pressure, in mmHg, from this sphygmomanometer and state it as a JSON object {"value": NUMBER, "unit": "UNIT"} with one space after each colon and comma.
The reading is {"value": 216, "unit": "mmHg"}
